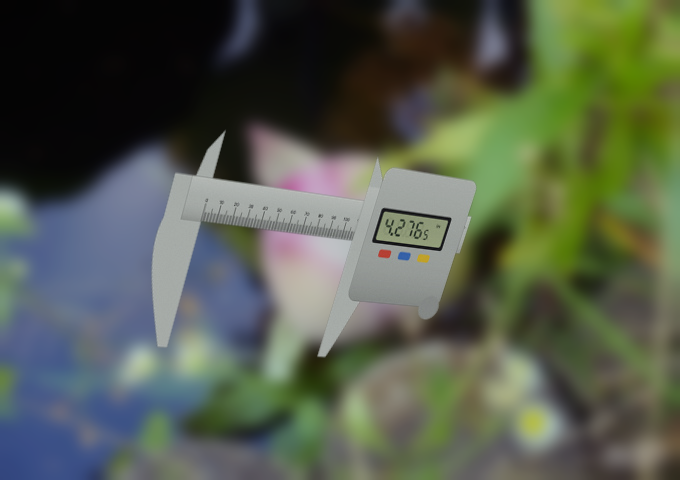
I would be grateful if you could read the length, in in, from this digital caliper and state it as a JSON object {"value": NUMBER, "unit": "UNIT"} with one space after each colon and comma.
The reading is {"value": 4.2765, "unit": "in"}
